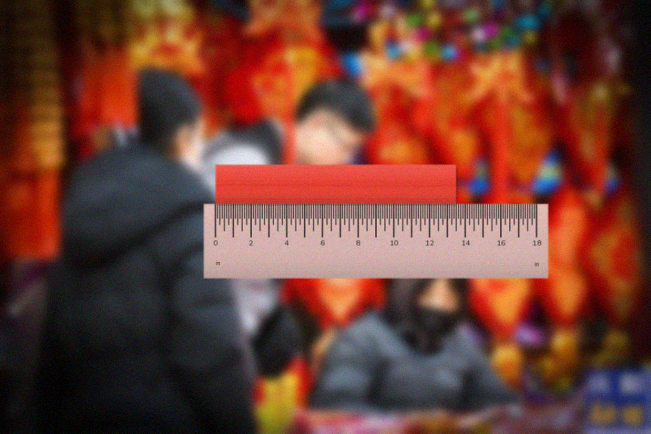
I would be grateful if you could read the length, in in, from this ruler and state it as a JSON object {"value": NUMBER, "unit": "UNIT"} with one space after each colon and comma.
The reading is {"value": 13.5, "unit": "in"}
